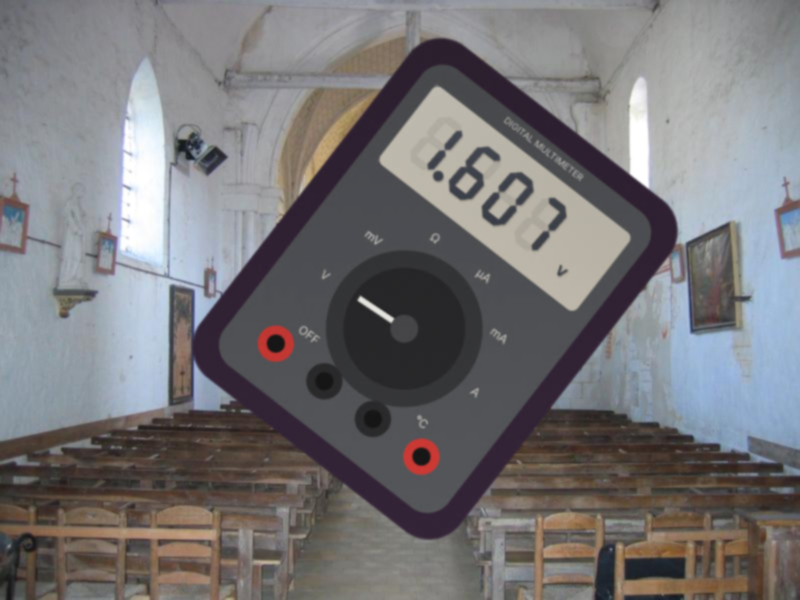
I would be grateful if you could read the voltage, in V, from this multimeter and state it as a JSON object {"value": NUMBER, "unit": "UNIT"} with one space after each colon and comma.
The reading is {"value": 1.607, "unit": "V"}
